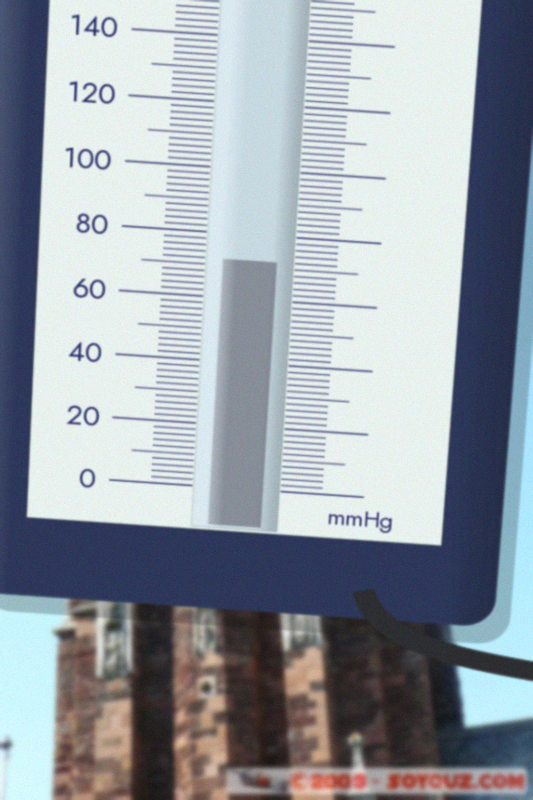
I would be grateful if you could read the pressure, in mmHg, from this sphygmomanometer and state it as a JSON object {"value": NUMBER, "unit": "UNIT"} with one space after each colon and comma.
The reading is {"value": 72, "unit": "mmHg"}
